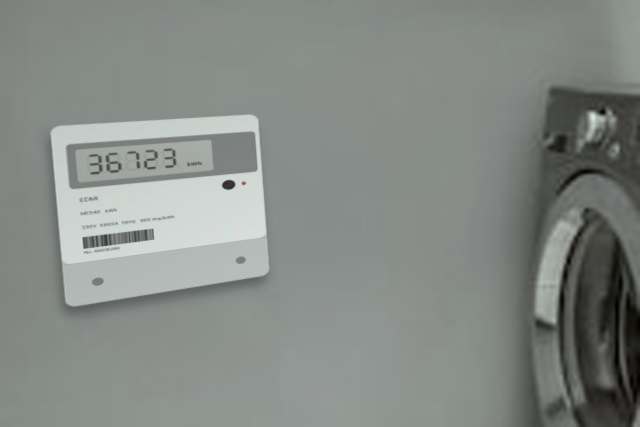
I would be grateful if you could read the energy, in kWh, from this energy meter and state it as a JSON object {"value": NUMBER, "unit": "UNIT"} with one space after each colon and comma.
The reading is {"value": 36723, "unit": "kWh"}
